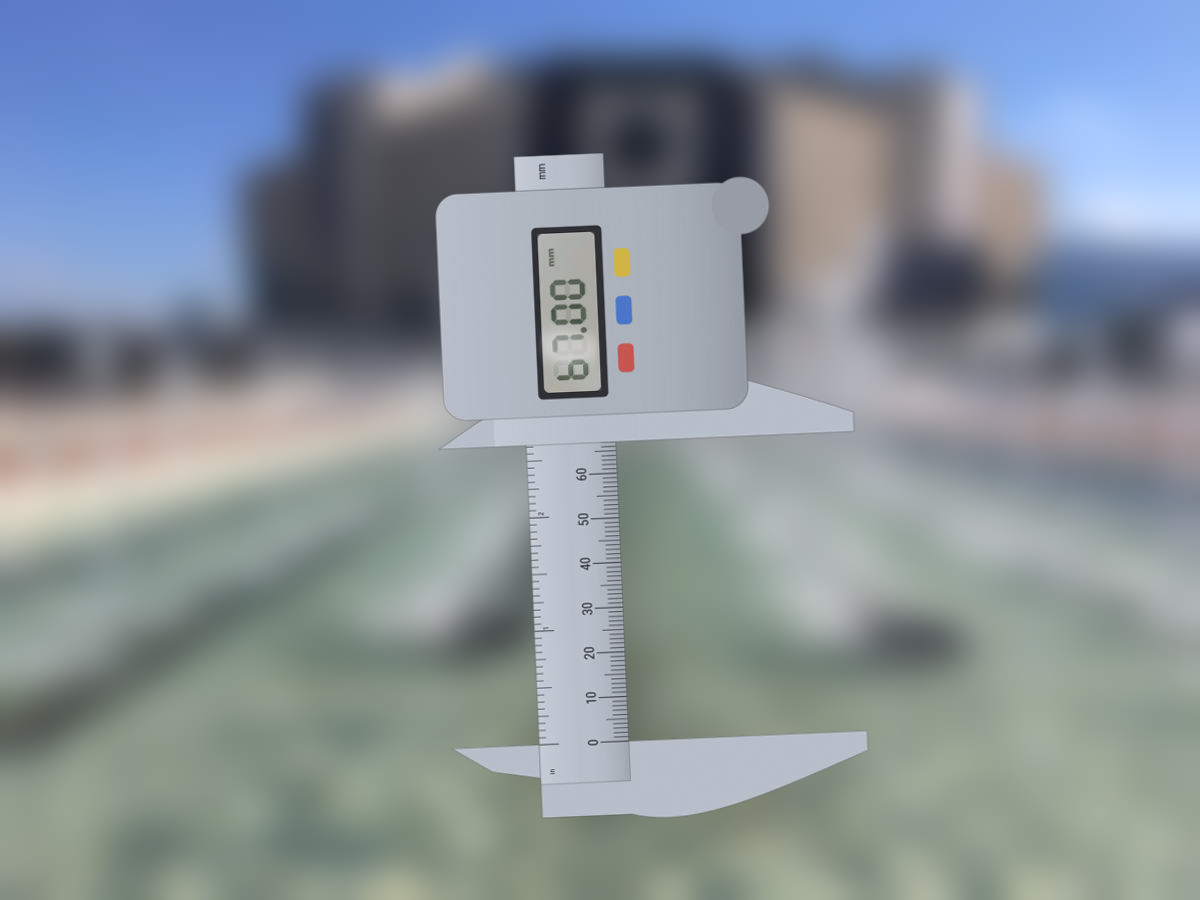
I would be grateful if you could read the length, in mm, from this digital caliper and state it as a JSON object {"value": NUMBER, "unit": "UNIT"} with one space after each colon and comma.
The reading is {"value": 67.00, "unit": "mm"}
